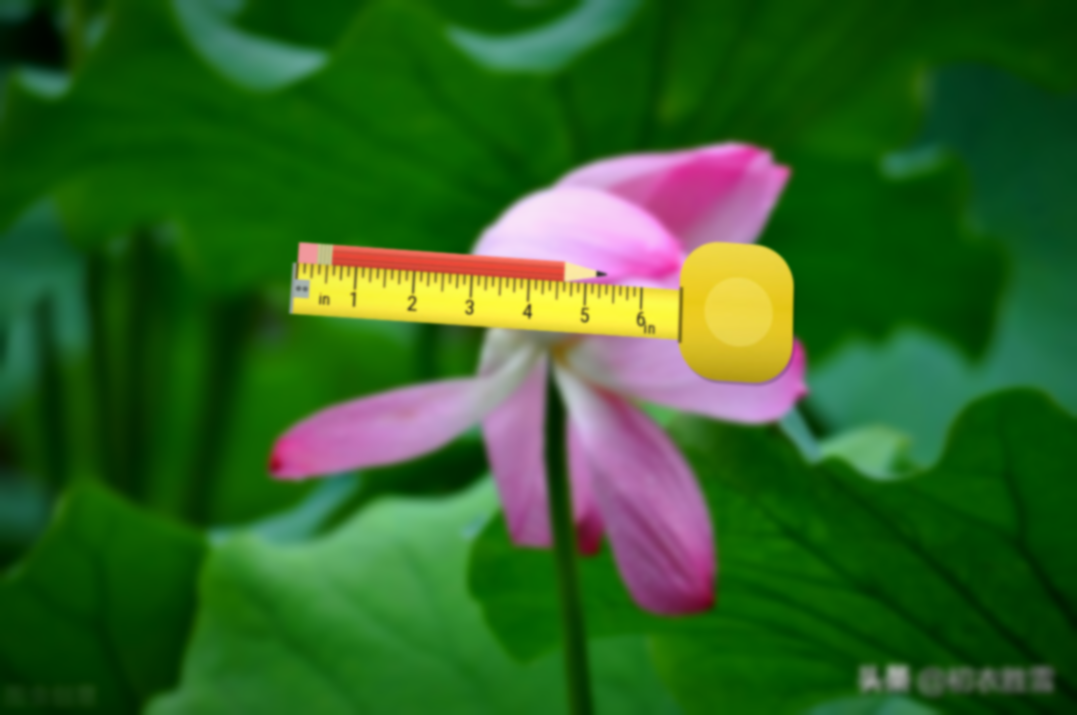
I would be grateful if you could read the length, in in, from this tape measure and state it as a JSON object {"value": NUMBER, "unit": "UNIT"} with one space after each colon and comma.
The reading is {"value": 5.375, "unit": "in"}
